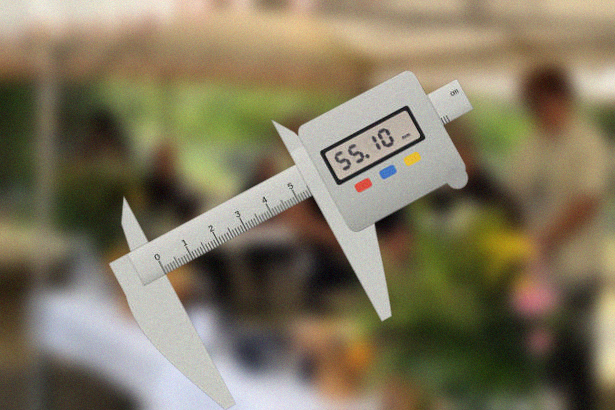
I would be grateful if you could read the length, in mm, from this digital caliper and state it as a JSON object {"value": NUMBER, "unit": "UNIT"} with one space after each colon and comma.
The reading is {"value": 55.10, "unit": "mm"}
